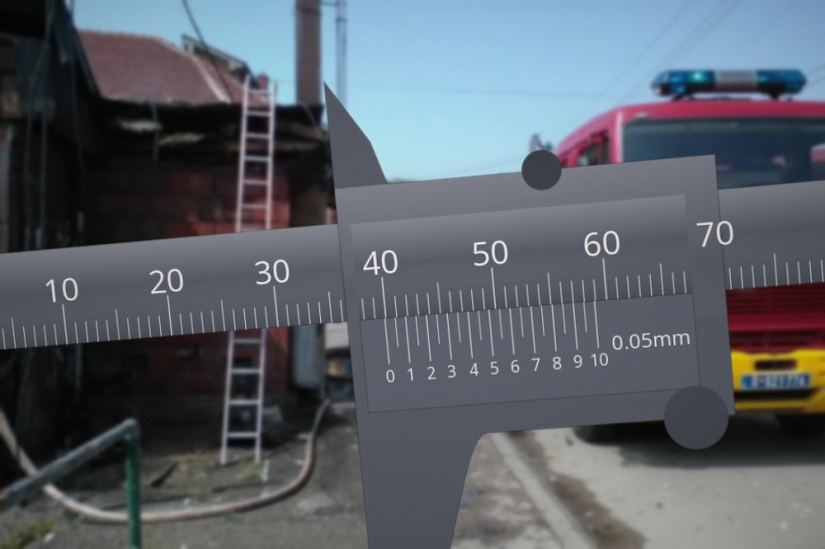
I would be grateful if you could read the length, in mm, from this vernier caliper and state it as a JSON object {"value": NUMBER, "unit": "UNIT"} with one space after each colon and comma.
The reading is {"value": 39.9, "unit": "mm"}
